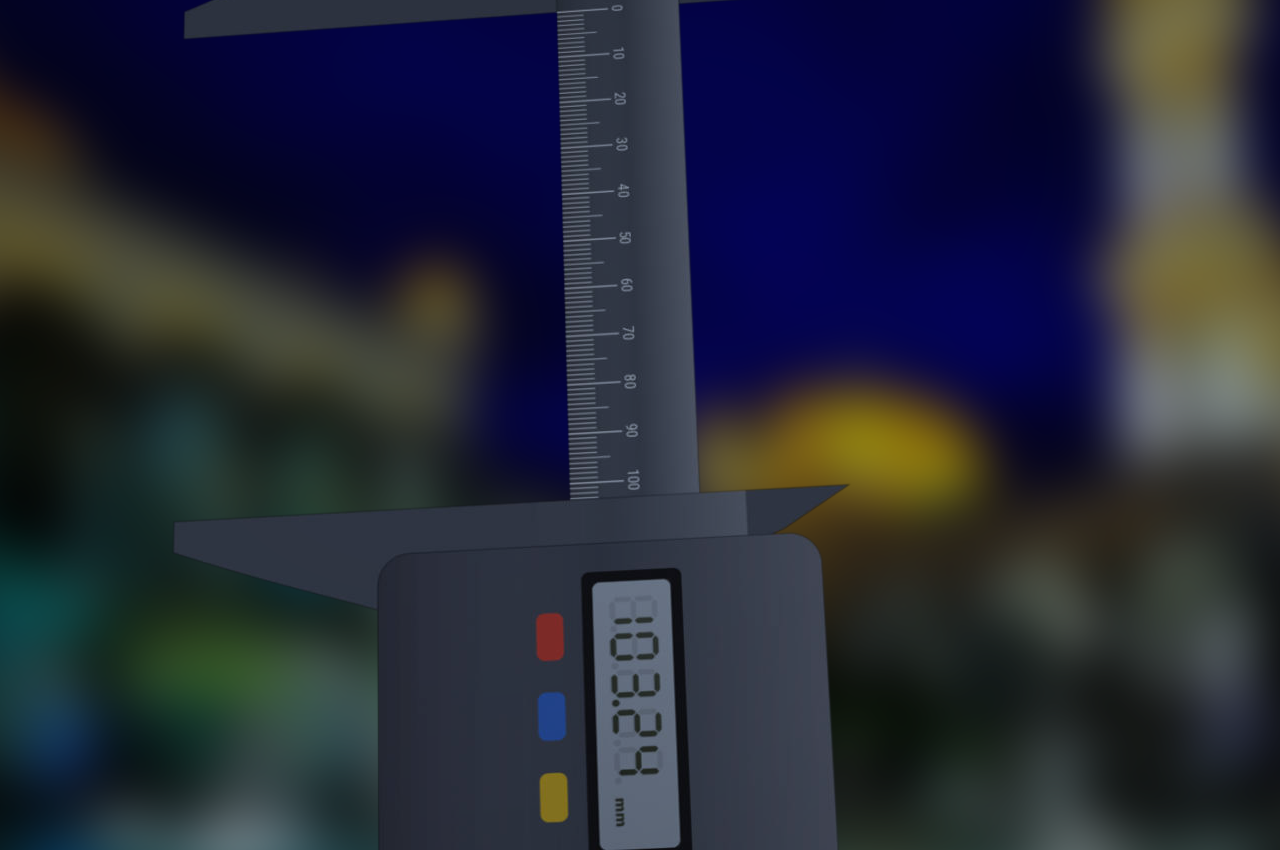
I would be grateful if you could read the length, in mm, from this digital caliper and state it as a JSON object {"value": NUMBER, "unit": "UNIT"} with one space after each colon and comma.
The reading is {"value": 103.24, "unit": "mm"}
